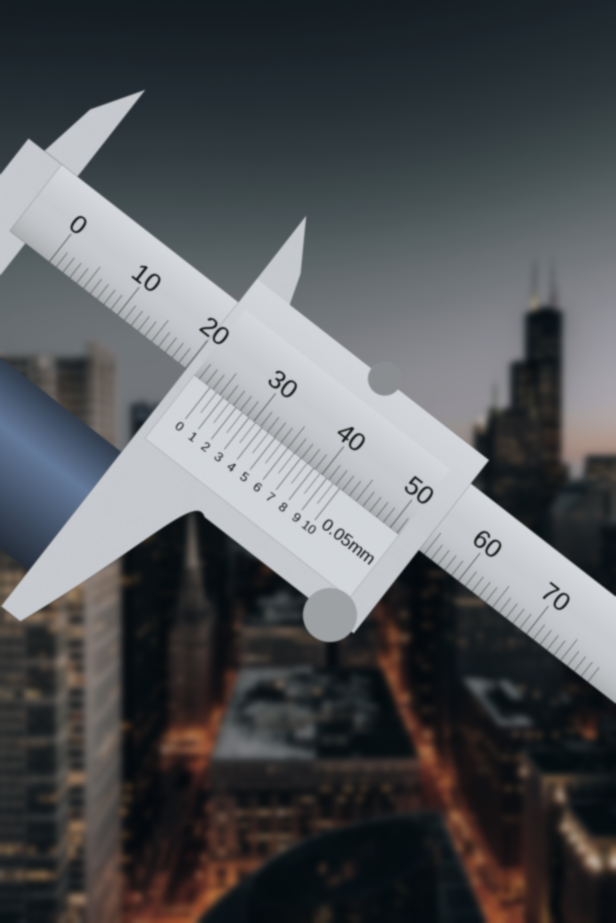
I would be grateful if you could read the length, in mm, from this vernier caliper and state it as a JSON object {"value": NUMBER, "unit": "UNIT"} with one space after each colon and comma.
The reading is {"value": 23.6, "unit": "mm"}
